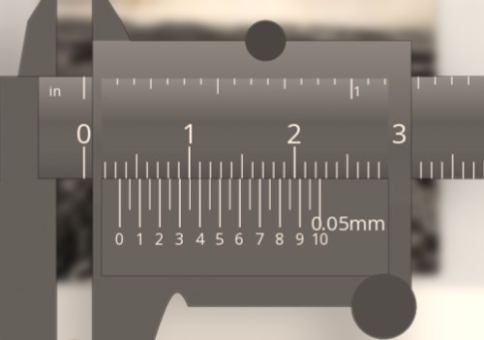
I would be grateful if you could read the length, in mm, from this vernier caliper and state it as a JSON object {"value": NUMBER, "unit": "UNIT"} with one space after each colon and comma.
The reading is {"value": 3.4, "unit": "mm"}
